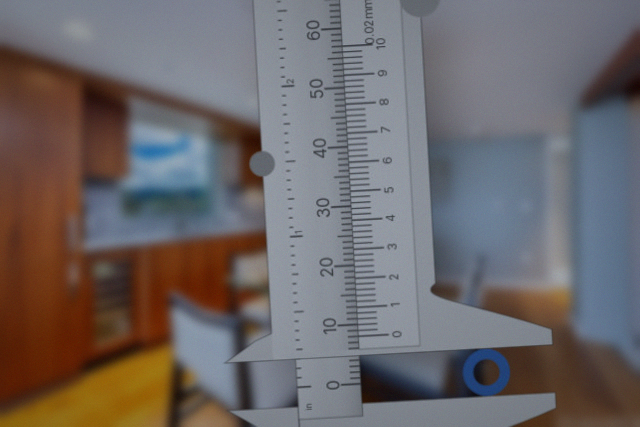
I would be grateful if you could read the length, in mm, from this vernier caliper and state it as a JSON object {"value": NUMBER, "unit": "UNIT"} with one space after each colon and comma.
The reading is {"value": 8.0, "unit": "mm"}
